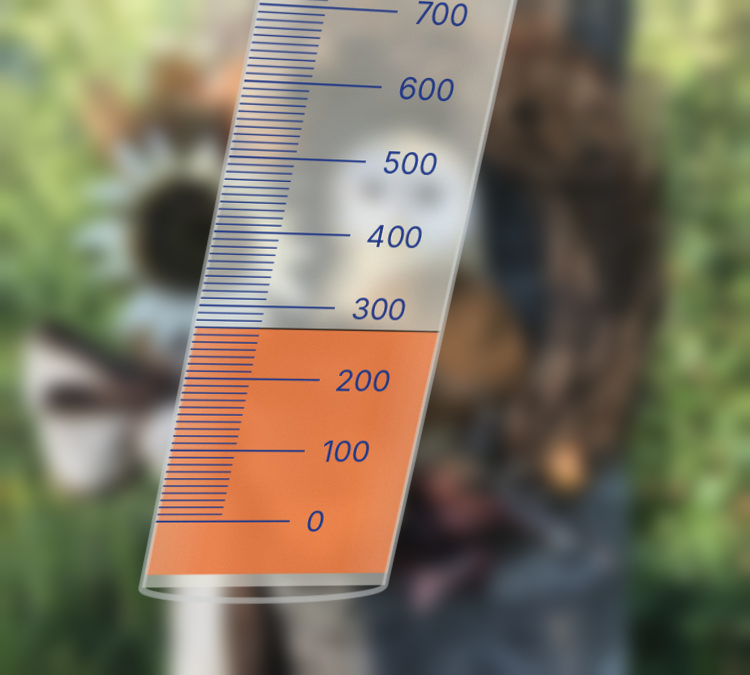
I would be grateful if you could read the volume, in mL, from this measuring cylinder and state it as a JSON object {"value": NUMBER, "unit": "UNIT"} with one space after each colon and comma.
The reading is {"value": 270, "unit": "mL"}
